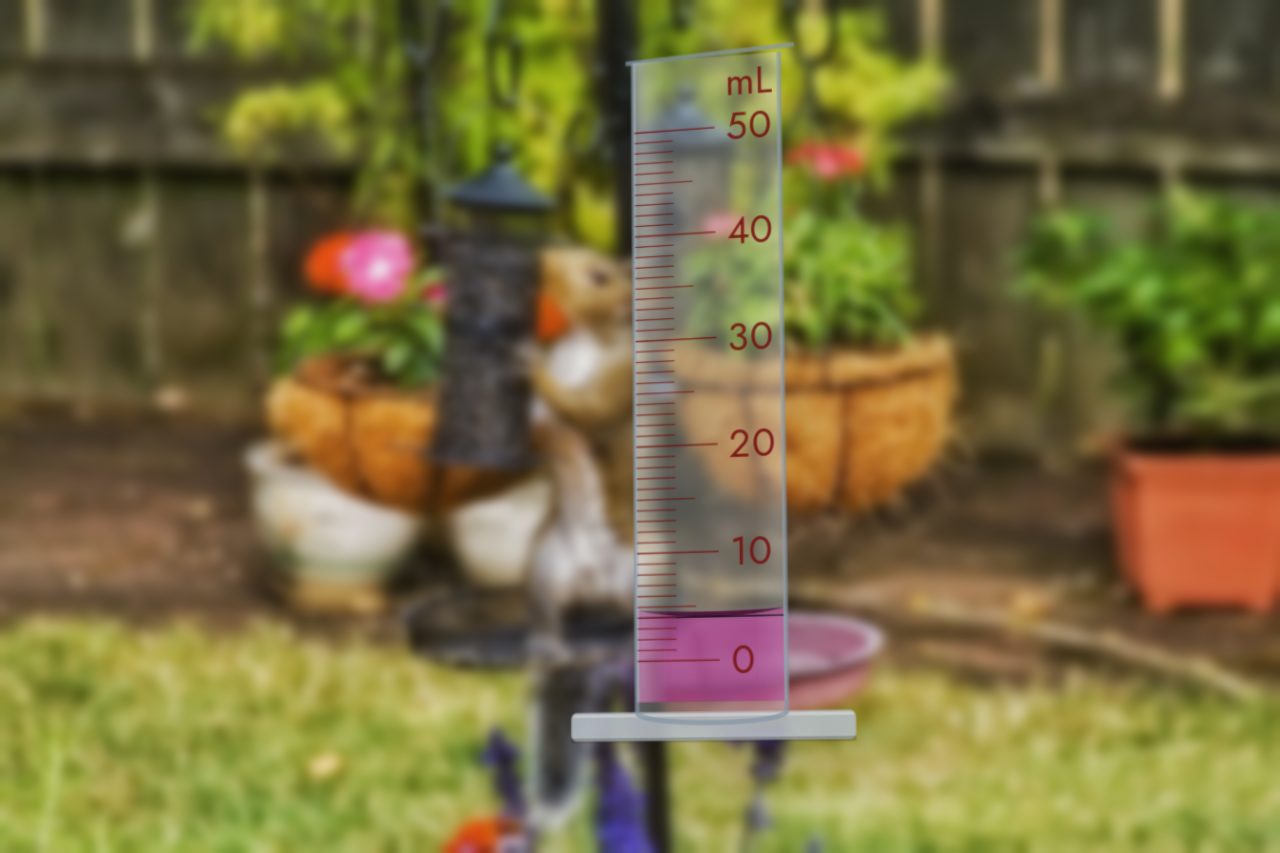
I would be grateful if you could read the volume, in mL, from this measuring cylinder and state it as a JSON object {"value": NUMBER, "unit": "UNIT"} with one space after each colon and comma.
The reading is {"value": 4, "unit": "mL"}
